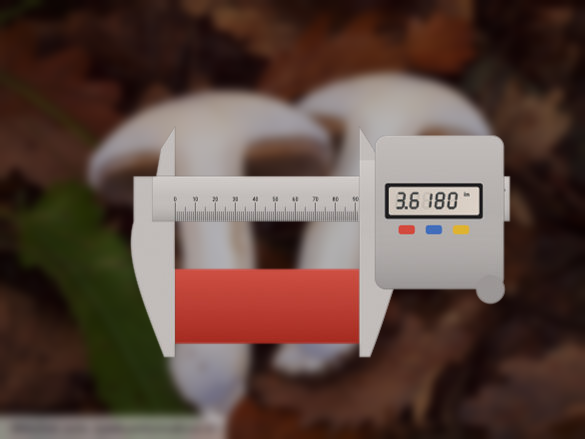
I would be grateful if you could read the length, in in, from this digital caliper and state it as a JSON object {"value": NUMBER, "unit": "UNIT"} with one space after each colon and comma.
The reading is {"value": 3.6180, "unit": "in"}
